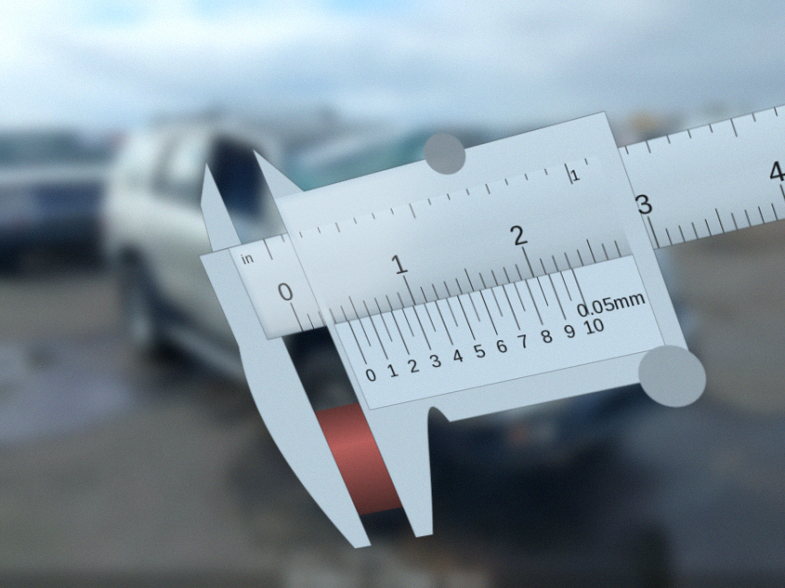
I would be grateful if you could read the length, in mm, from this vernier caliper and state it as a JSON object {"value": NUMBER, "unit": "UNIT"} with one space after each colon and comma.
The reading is {"value": 4.1, "unit": "mm"}
